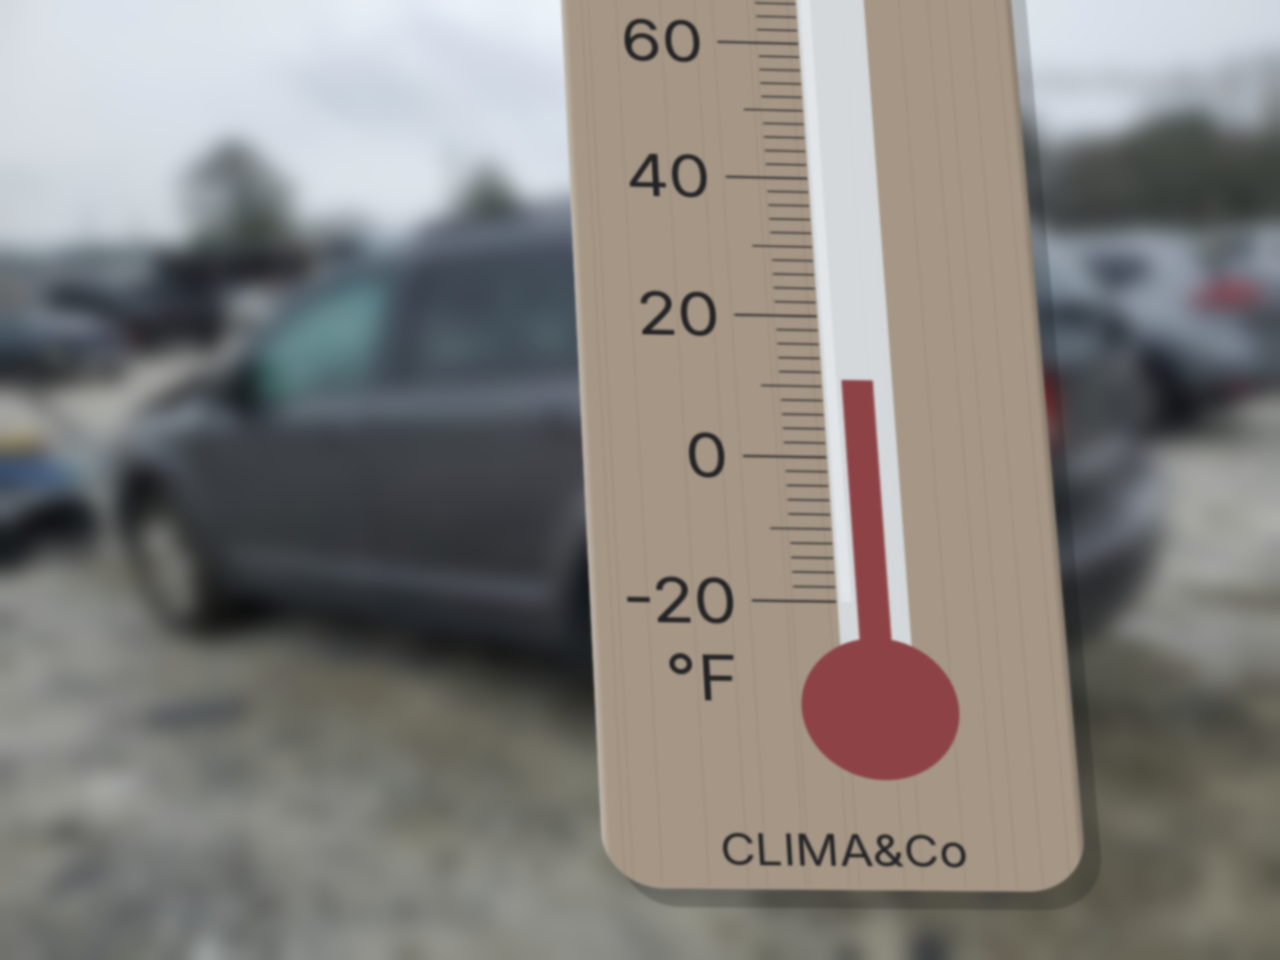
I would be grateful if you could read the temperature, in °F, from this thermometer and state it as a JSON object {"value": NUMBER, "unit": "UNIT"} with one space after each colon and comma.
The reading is {"value": 11, "unit": "°F"}
